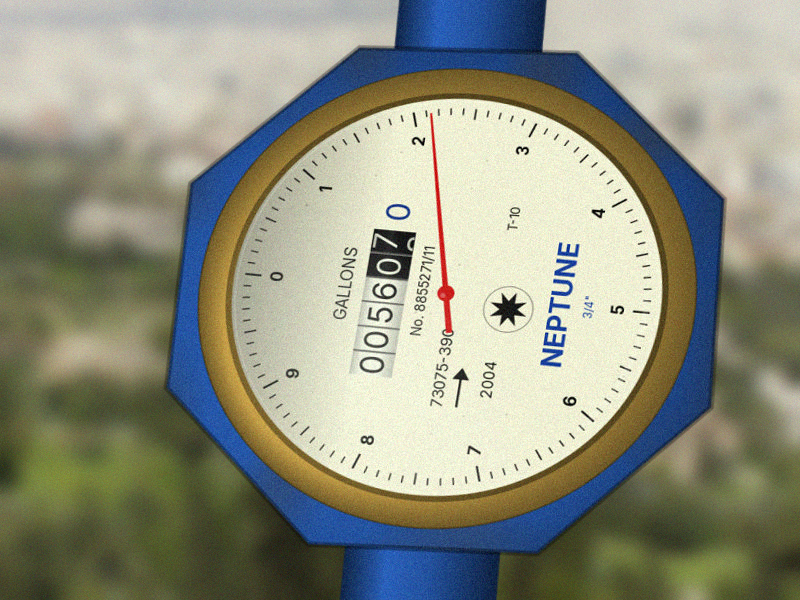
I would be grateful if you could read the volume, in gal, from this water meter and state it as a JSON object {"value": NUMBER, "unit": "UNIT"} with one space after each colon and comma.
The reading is {"value": 56072.1, "unit": "gal"}
